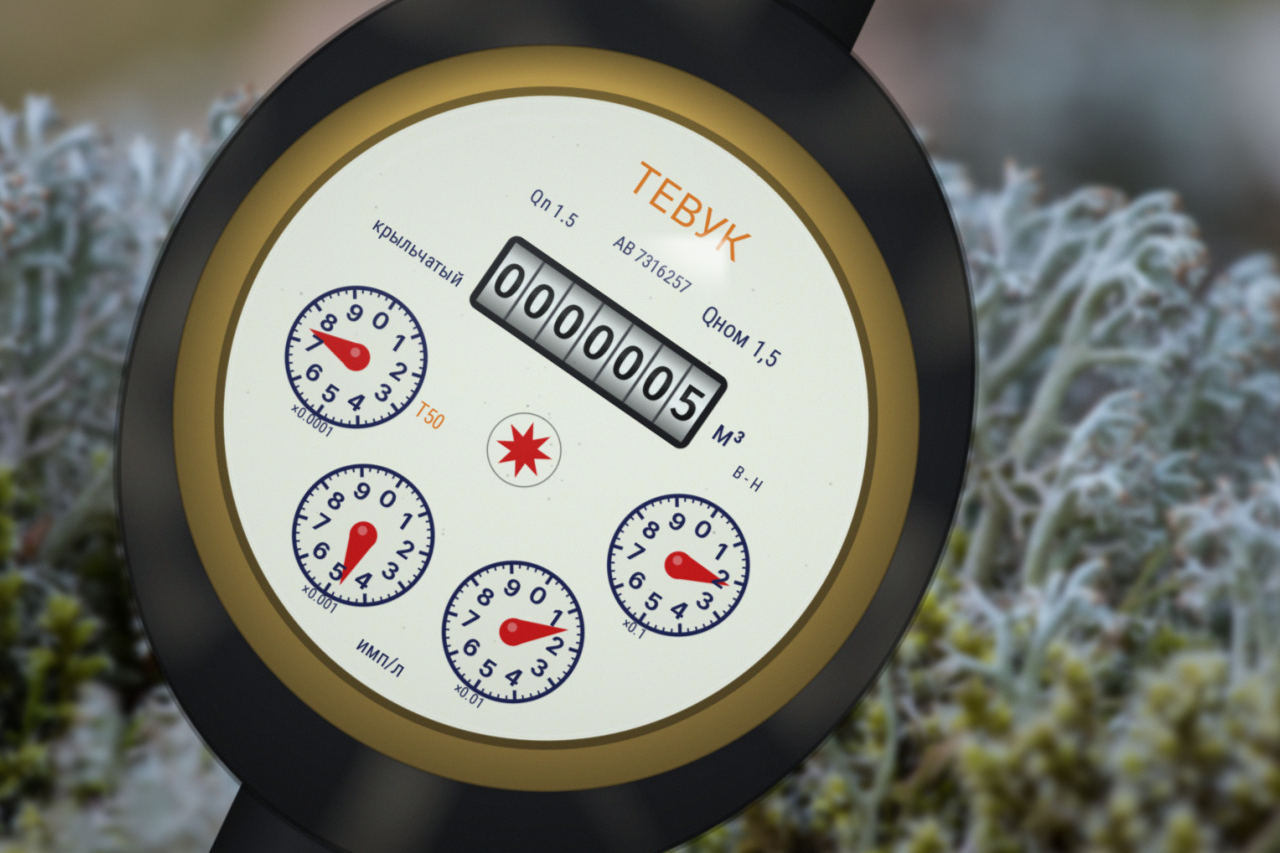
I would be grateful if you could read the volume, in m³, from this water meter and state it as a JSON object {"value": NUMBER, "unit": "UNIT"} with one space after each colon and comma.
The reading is {"value": 5.2147, "unit": "m³"}
